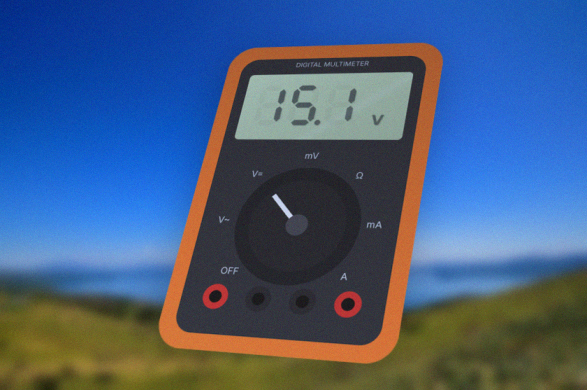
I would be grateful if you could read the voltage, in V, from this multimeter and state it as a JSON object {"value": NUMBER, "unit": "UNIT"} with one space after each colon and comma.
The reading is {"value": 15.1, "unit": "V"}
